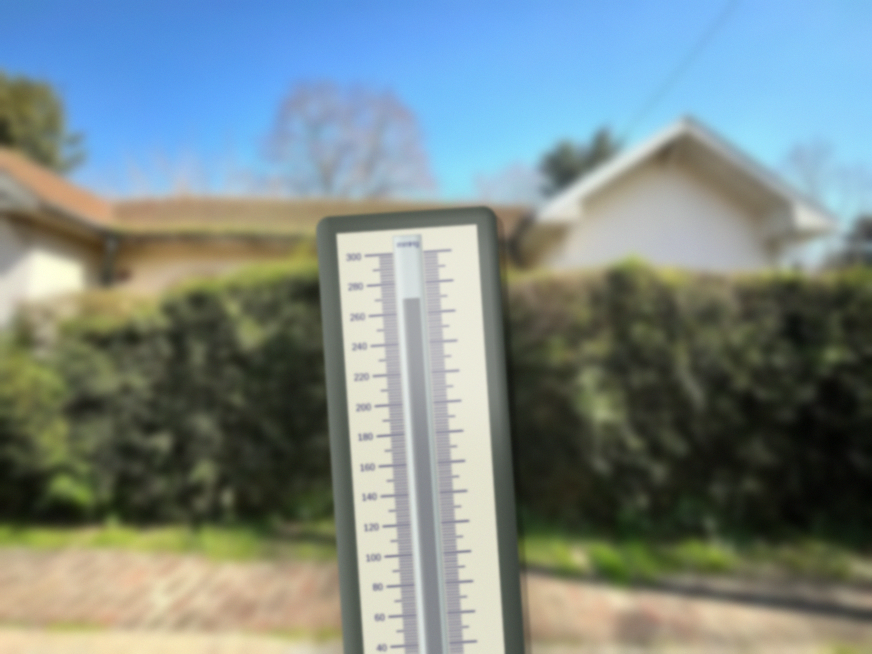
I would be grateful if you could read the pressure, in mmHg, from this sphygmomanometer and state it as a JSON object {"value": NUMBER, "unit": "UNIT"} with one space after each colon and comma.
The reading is {"value": 270, "unit": "mmHg"}
